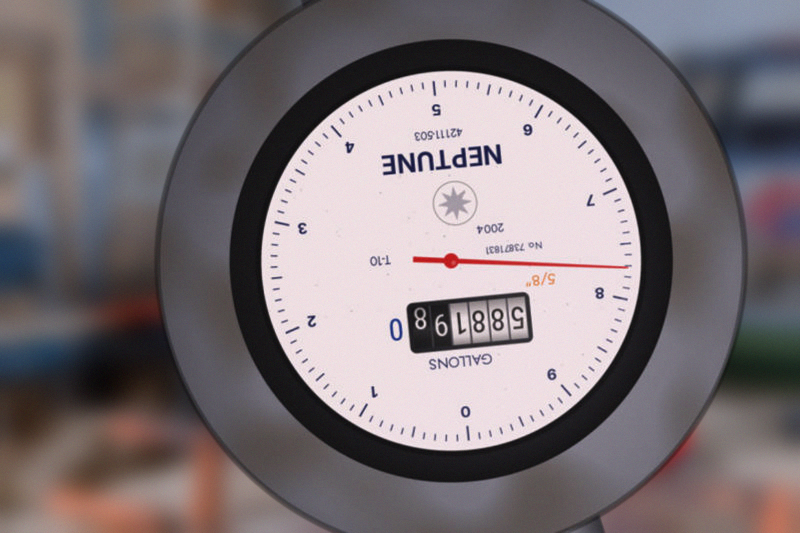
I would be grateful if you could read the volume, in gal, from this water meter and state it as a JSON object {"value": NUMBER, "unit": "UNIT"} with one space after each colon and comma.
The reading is {"value": 5881977.7, "unit": "gal"}
